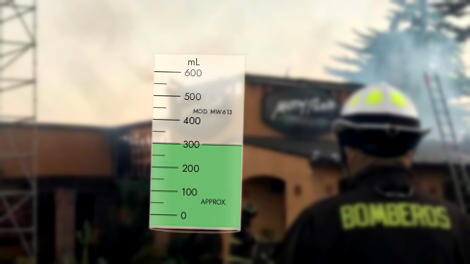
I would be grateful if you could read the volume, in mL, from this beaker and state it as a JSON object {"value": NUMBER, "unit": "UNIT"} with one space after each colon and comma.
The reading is {"value": 300, "unit": "mL"}
